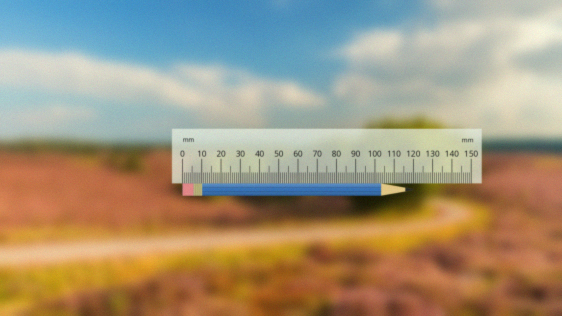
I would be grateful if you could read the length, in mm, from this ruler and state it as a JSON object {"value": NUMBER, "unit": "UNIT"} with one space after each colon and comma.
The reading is {"value": 120, "unit": "mm"}
